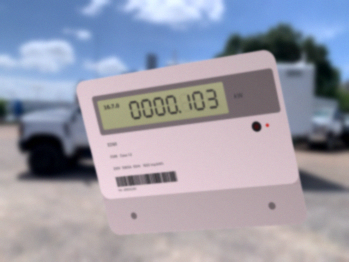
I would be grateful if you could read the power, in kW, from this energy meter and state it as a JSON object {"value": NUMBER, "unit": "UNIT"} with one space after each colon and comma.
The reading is {"value": 0.103, "unit": "kW"}
